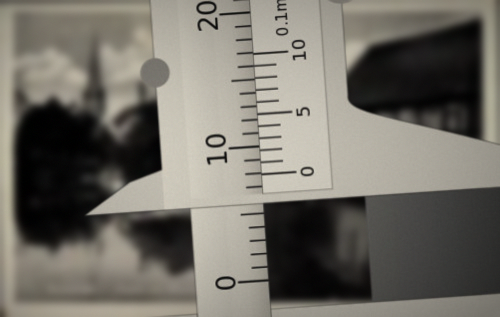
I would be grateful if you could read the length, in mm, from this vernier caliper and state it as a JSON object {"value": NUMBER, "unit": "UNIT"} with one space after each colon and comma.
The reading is {"value": 7.9, "unit": "mm"}
